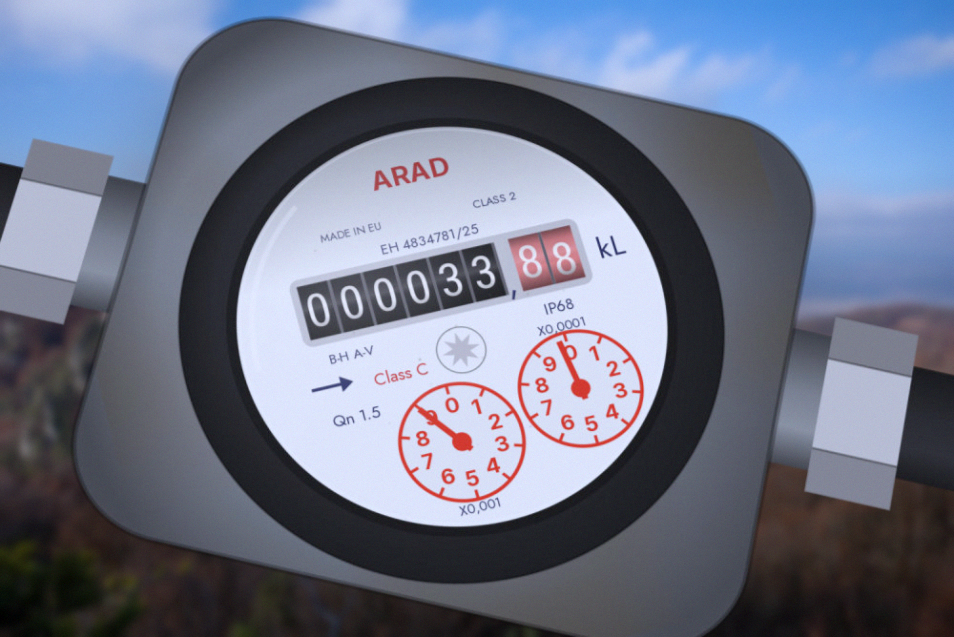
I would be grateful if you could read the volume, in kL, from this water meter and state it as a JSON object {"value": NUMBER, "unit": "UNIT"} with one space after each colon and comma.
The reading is {"value": 33.8789, "unit": "kL"}
